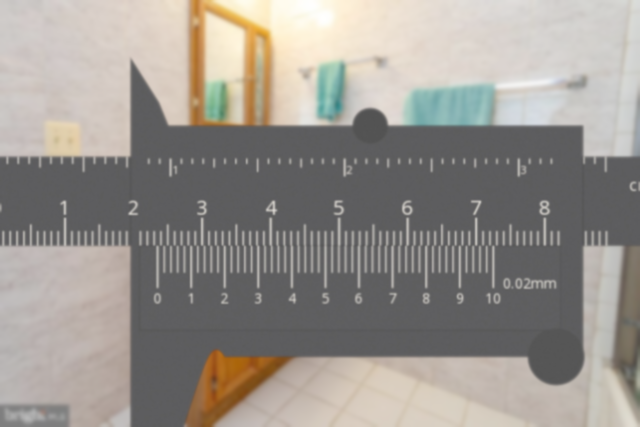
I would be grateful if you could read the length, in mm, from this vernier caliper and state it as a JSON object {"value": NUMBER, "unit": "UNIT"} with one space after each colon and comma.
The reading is {"value": 23.5, "unit": "mm"}
